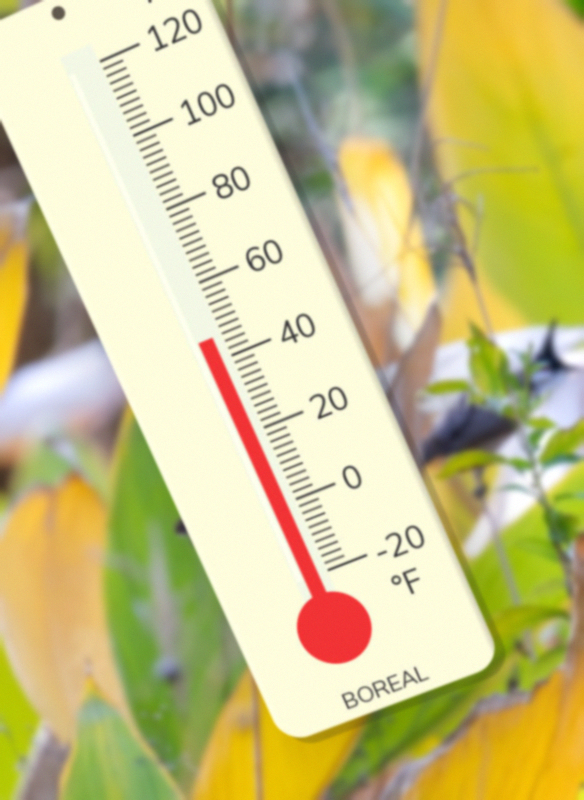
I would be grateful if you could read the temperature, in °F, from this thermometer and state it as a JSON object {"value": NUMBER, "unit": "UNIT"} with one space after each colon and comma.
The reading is {"value": 46, "unit": "°F"}
